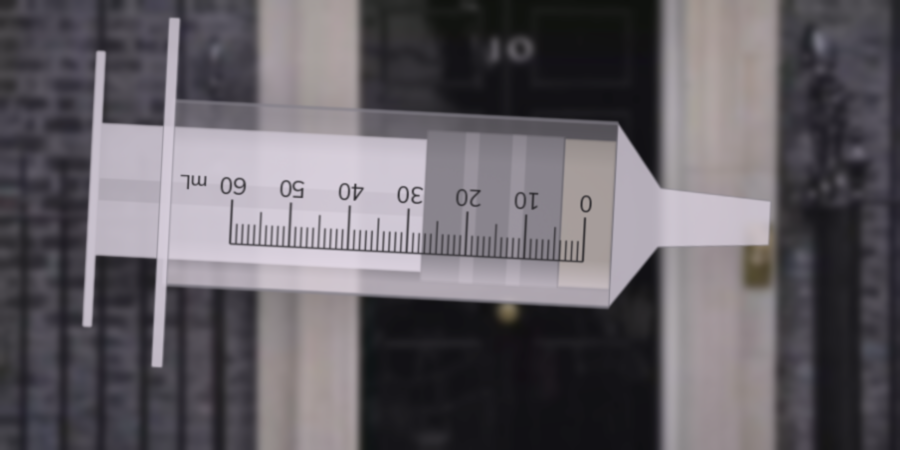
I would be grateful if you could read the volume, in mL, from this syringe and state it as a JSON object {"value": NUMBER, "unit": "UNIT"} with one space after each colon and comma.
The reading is {"value": 4, "unit": "mL"}
